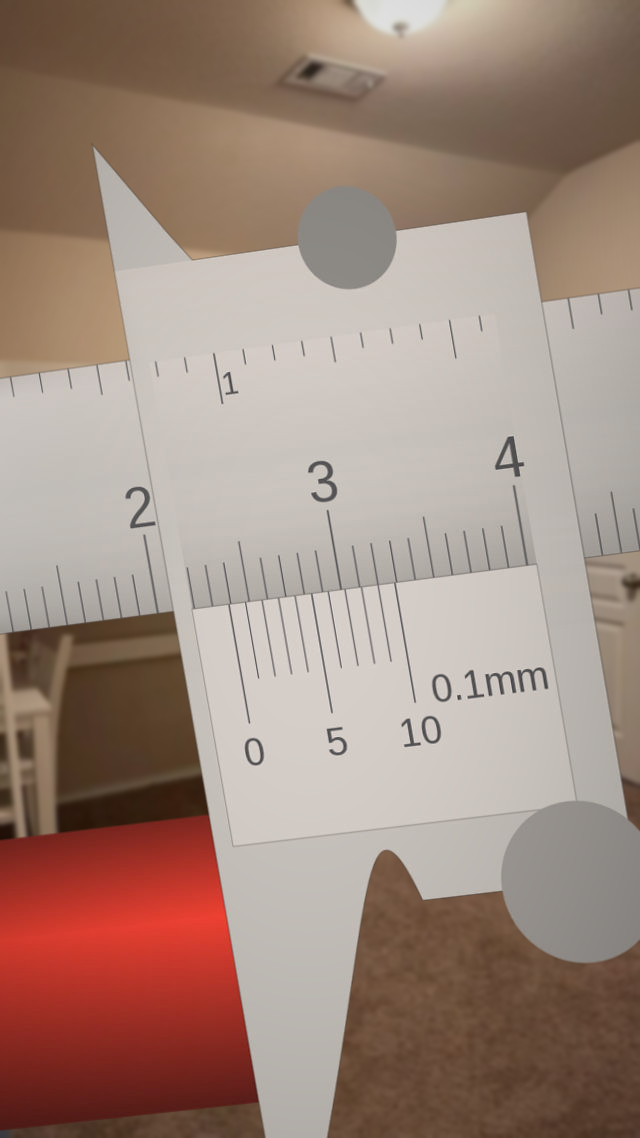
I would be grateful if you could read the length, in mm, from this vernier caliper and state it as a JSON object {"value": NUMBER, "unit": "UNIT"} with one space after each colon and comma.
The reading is {"value": 23.9, "unit": "mm"}
